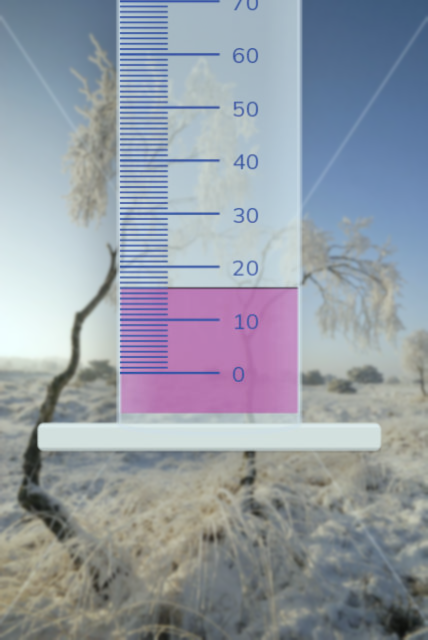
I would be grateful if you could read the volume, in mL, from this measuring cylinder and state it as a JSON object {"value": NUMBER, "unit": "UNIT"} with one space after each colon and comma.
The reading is {"value": 16, "unit": "mL"}
